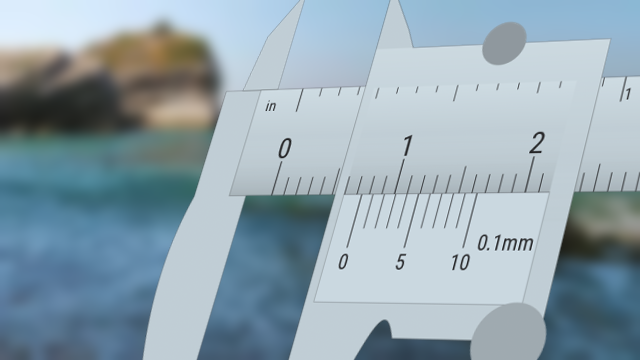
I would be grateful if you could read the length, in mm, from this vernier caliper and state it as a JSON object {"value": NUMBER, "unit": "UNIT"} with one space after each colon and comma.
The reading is {"value": 7.4, "unit": "mm"}
